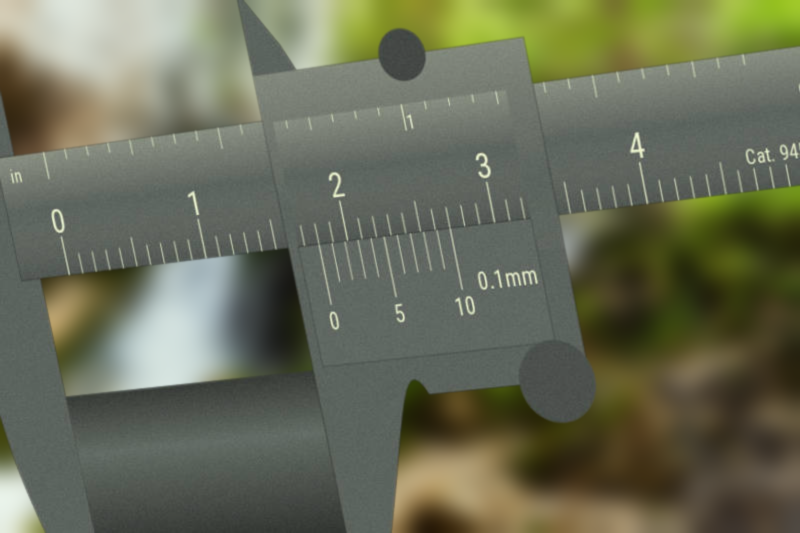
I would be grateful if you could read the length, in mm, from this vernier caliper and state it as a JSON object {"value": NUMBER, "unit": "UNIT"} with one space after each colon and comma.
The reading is {"value": 18.0, "unit": "mm"}
